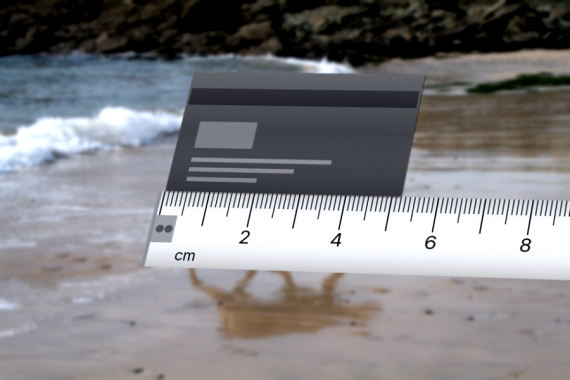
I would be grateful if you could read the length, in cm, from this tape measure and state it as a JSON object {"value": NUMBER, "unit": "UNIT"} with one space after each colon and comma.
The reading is {"value": 5.2, "unit": "cm"}
